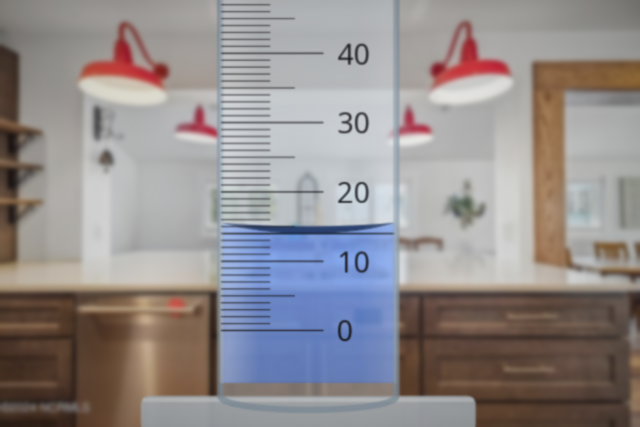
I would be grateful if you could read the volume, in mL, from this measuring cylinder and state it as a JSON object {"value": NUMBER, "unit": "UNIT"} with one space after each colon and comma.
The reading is {"value": 14, "unit": "mL"}
